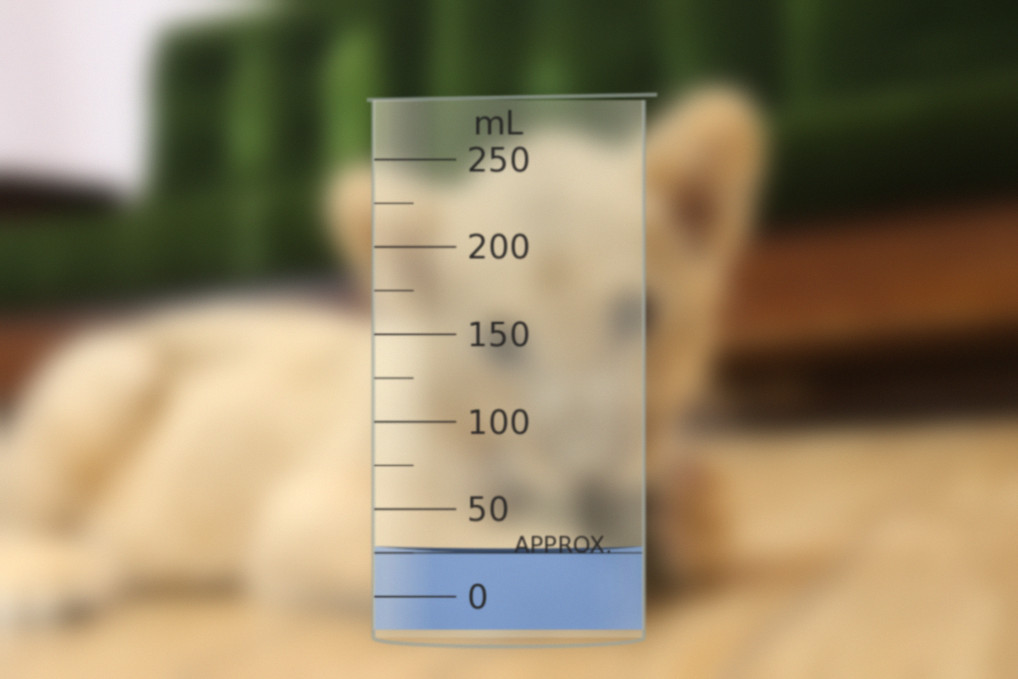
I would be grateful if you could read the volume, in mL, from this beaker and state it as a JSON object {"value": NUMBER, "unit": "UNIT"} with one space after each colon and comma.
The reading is {"value": 25, "unit": "mL"}
